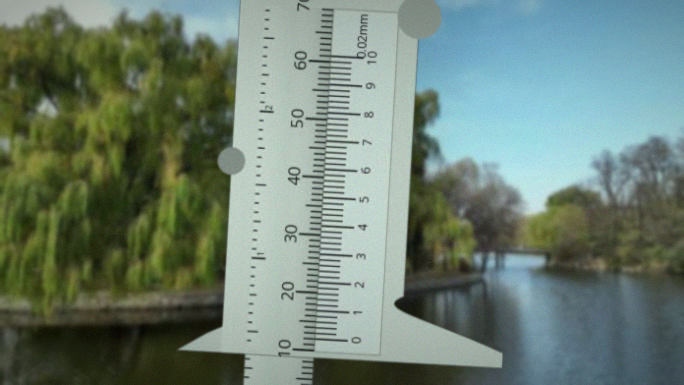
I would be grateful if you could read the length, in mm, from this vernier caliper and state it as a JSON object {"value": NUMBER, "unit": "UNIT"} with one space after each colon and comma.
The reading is {"value": 12.0, "unit": "mm"}
